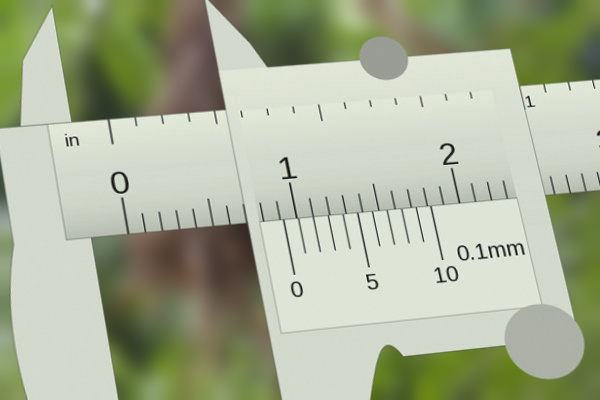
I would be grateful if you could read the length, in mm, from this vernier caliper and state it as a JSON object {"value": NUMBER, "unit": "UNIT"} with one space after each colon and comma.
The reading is {"value": 9.2, "unit": "mm"}
